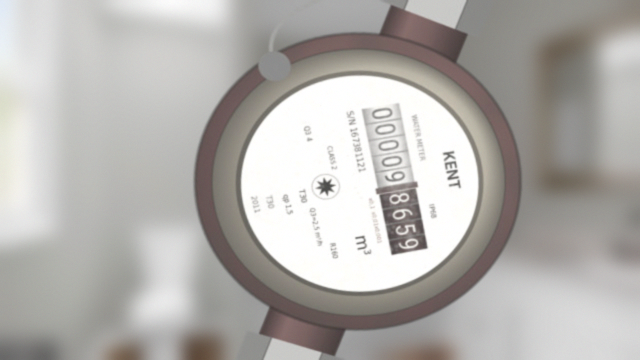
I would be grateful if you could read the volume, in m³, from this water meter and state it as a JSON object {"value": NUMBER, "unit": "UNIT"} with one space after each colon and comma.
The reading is {"value": 9.8659, "unit": "m³"}
